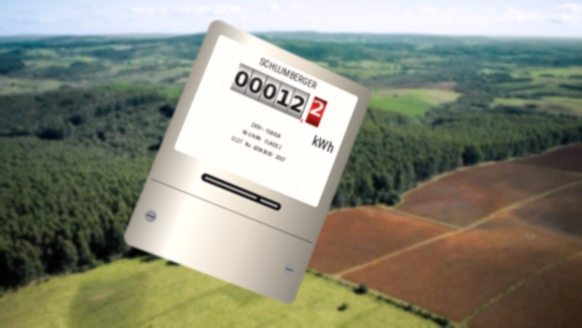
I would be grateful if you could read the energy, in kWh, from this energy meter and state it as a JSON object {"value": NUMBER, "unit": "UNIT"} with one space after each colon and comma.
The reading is {"value": 12.2, "unit": "kWh"}
